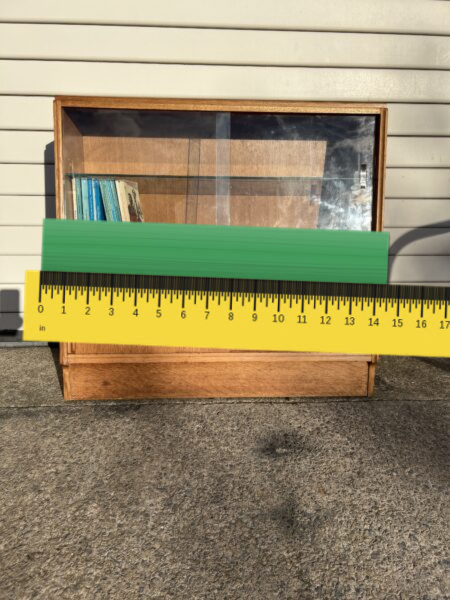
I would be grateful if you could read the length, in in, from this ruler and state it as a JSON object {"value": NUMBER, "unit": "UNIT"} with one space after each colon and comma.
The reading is {"value": 14.5, "unit": "in"}
